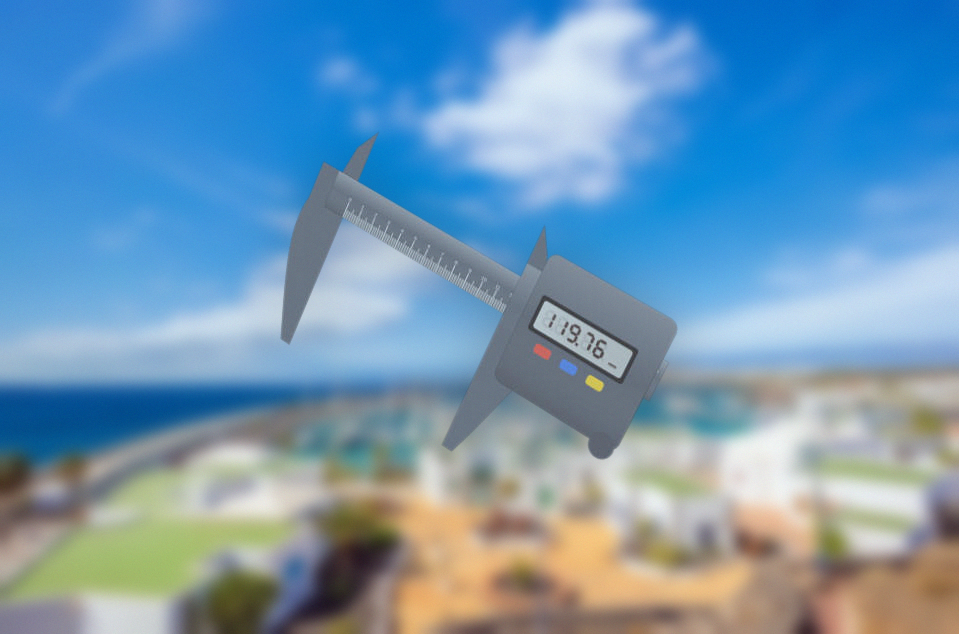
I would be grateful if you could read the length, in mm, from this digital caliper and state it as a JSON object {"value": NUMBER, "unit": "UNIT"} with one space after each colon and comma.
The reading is {"value": 119.76, "unit": "mm"}
